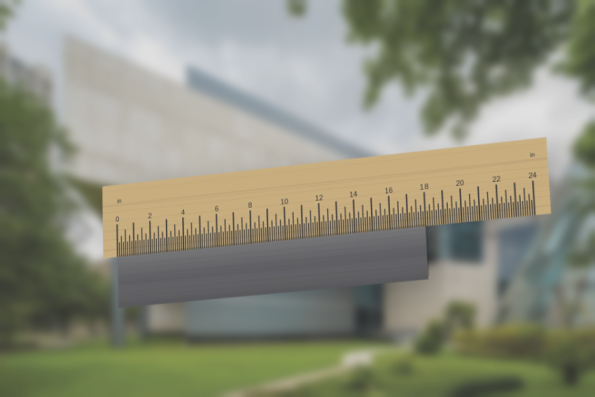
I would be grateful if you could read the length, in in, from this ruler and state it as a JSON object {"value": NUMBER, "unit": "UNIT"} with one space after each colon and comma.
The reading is {"value": 18, "unit": "in"}
